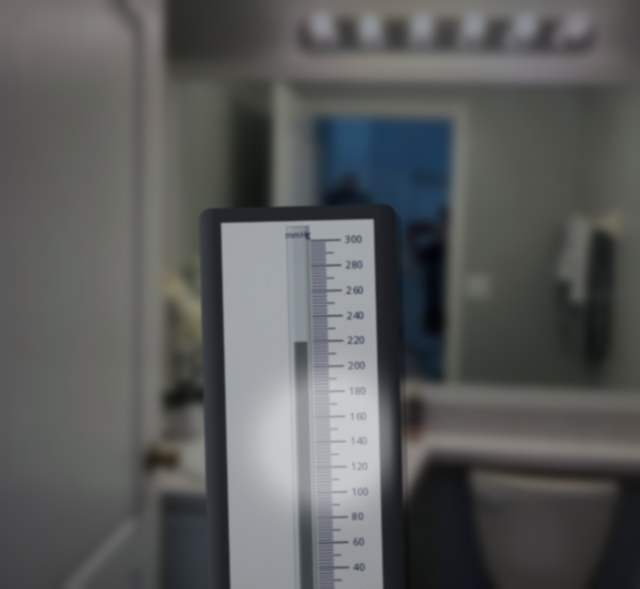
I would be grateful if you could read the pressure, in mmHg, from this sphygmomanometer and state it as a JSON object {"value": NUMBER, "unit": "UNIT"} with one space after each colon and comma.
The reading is {"value": 220, "unit": "mmHg"}
